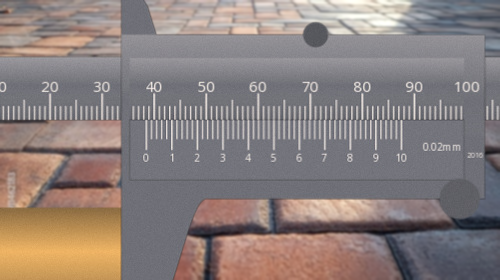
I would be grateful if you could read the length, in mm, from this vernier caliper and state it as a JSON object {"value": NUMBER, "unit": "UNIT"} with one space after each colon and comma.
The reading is {"value": 38.5, "unit": "mm"}
